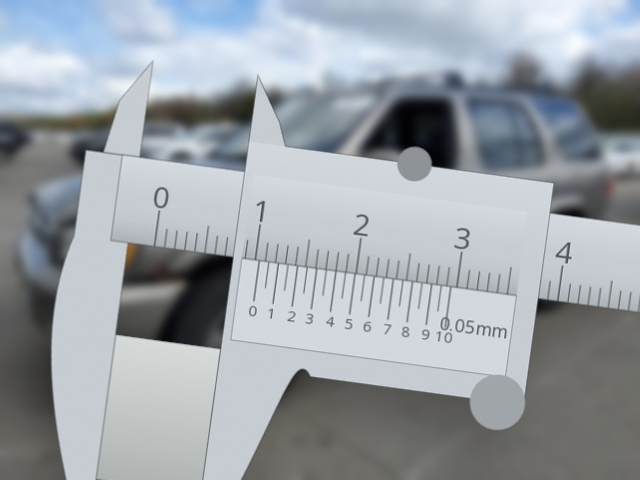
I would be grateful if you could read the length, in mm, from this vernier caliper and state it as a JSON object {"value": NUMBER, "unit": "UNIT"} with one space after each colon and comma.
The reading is {"value": 10.4, "unit": "mm"}
